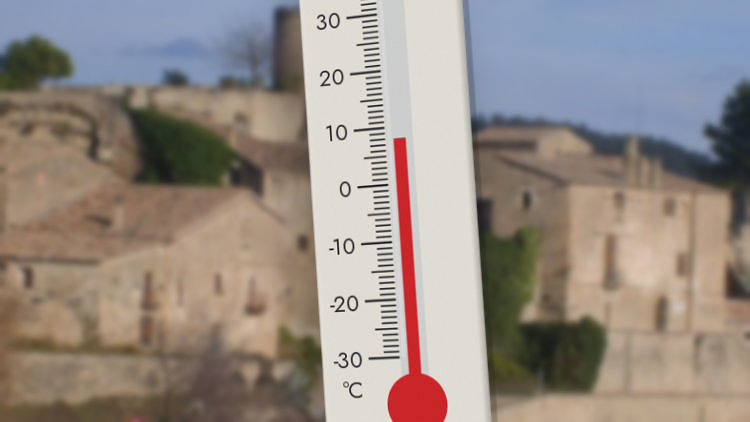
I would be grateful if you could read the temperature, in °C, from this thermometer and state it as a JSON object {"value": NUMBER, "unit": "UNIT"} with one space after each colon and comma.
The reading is {"value": 8, "unit": "°C"}
